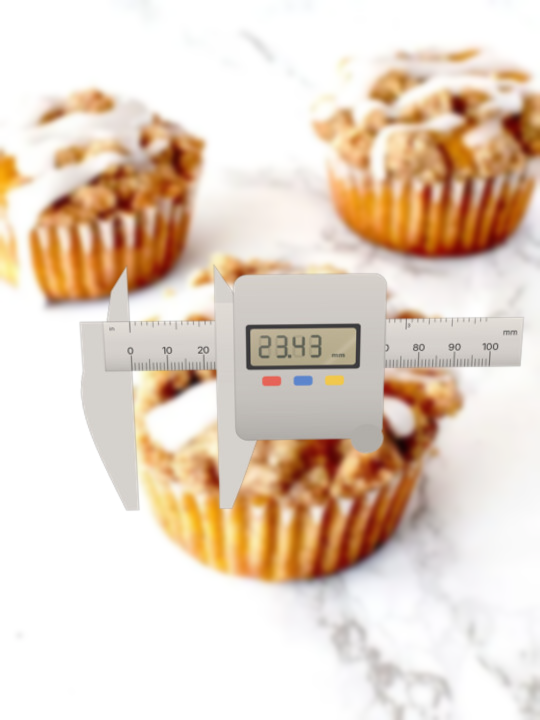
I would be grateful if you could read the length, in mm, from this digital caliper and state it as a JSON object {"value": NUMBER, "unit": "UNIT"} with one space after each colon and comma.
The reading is {"value": 23.43, "unit": "mm"}
